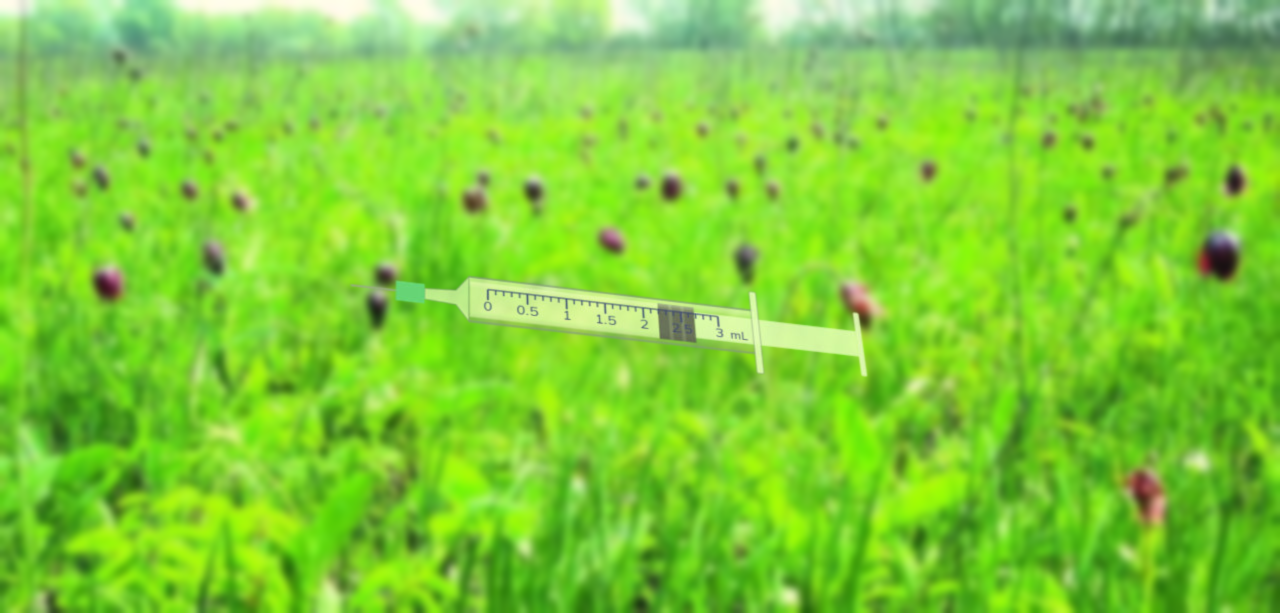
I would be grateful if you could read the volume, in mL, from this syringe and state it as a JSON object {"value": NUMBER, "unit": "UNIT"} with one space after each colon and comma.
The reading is {"value": 2.2, "unit": "mL"}
